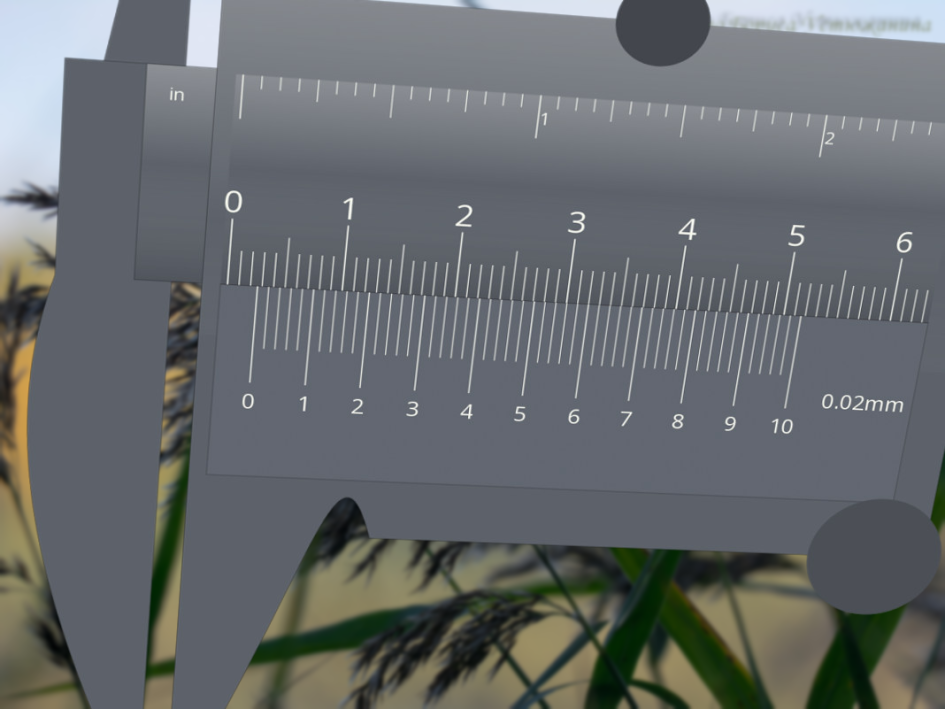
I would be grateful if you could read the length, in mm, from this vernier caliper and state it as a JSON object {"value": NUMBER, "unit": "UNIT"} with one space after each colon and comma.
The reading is {"value": 2.6, "unit": "mm"}
